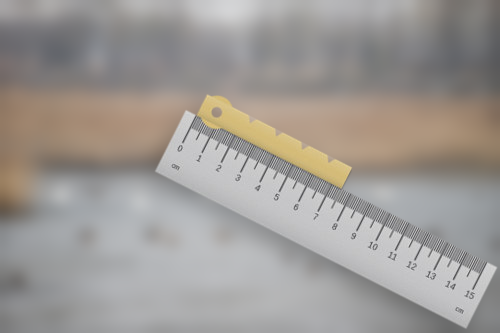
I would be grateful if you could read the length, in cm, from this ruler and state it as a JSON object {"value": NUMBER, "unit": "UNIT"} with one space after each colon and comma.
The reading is {"value": 7.5, "unit": "cm"}
